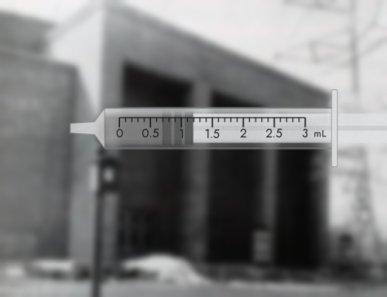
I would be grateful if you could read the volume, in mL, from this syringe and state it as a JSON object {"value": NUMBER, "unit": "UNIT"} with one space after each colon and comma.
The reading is {"value": 0.7, "unit": "mL"}
